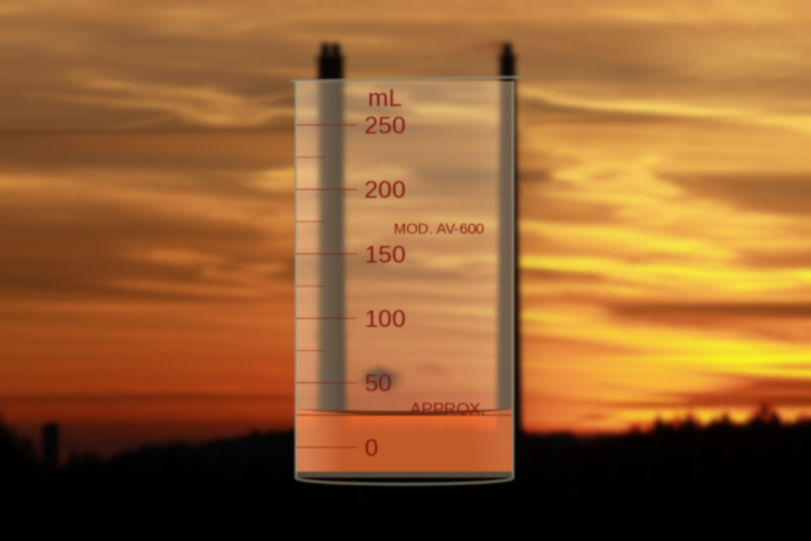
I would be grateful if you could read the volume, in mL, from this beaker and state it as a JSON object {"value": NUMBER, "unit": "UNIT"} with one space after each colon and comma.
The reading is {"value": 25, "unit": "mL"}
